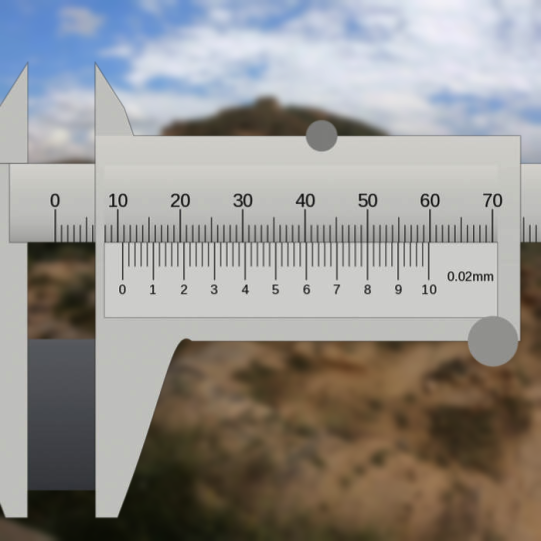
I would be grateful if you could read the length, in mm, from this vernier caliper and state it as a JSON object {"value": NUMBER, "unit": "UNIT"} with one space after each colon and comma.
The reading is {"value": 10.8, "unit": "mm"}
